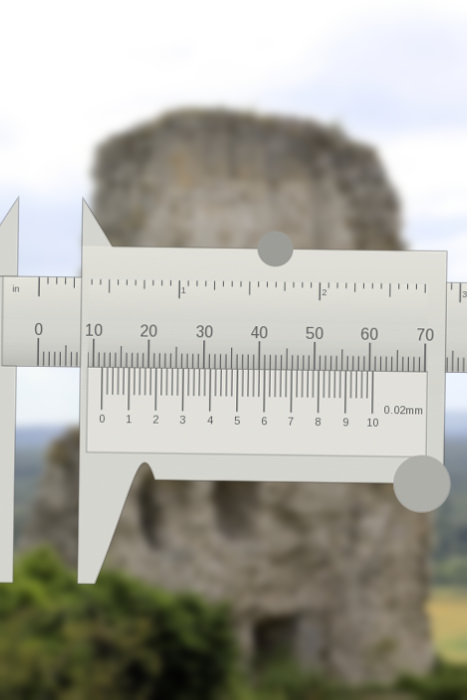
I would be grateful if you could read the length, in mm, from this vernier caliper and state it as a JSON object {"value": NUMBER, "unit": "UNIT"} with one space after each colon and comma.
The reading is {"value": 11.6, "unit": "mm"}
